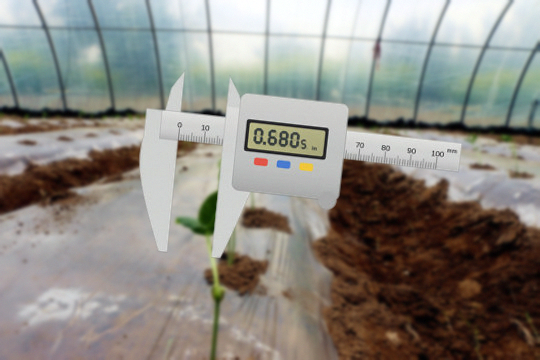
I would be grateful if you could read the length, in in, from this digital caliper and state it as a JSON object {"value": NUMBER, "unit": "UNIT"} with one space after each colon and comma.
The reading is {"value": 0.6805, "unit": "in"}
